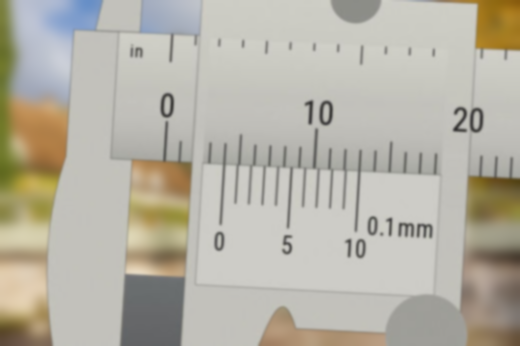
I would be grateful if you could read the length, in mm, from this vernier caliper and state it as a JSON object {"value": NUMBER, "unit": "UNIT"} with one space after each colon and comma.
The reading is {"value": 4.0, "unit": "mm"}
